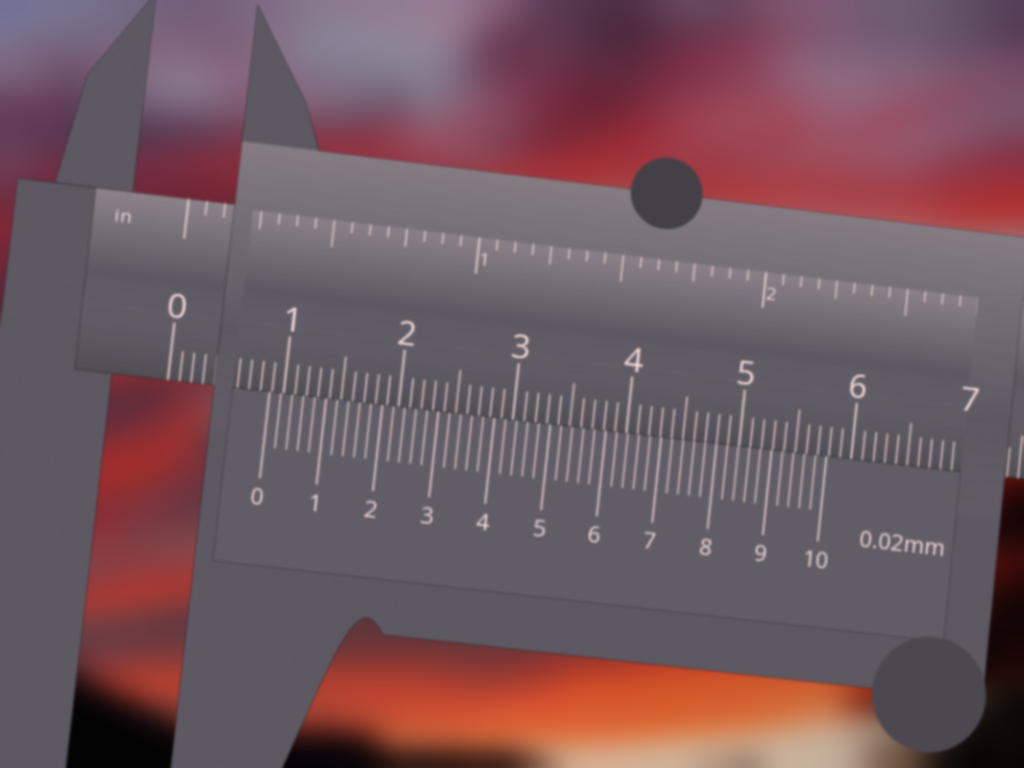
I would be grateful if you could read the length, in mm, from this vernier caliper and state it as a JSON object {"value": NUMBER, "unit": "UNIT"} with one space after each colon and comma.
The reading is {"value": 8.8, "unit": "mm"}
